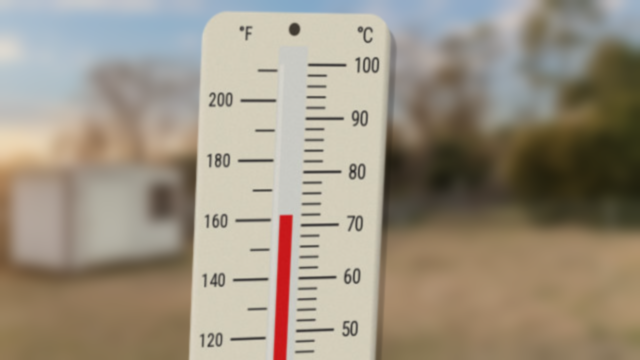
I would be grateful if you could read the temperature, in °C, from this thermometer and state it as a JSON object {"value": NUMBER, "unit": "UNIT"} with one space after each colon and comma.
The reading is {"value": 72, "unit": "°C"}
